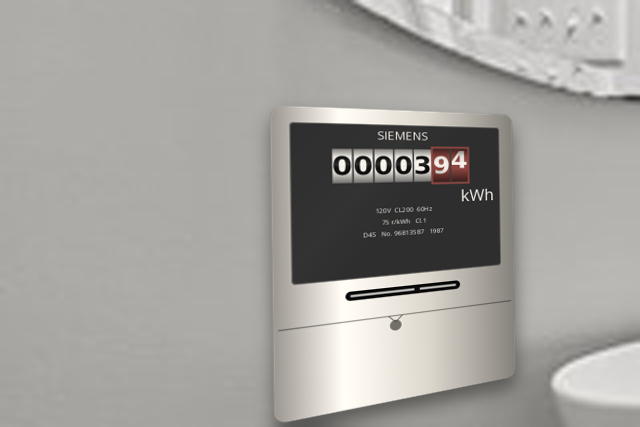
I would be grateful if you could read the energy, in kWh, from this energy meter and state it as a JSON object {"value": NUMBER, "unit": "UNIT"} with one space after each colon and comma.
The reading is {"value": 3.94, "unit": "kWh"}
